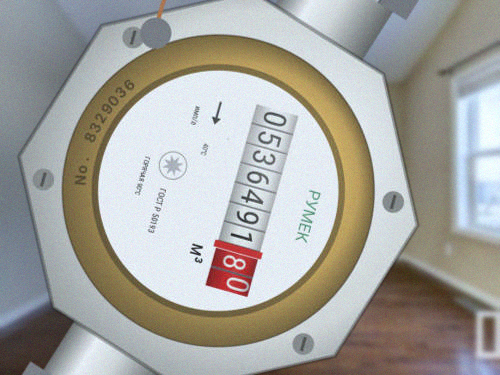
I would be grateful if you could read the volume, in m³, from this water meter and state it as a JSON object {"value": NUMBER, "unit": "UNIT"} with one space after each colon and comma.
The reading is {"value": 536491.80, "unit": "m³"}
